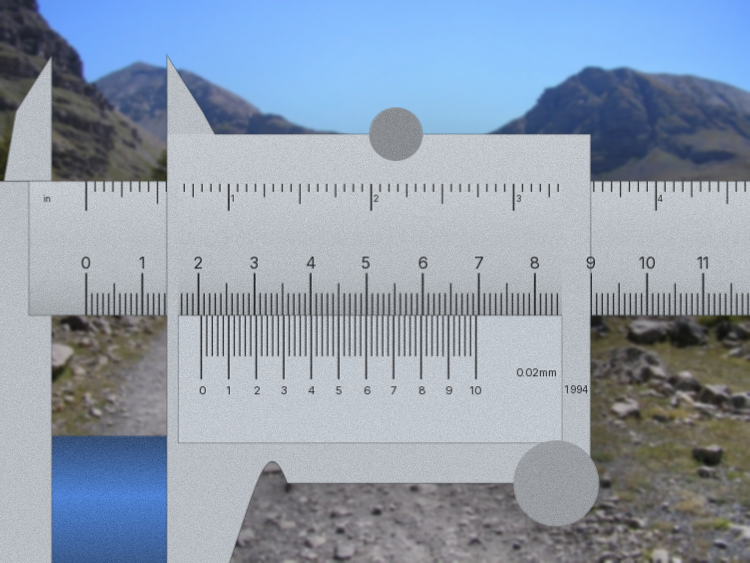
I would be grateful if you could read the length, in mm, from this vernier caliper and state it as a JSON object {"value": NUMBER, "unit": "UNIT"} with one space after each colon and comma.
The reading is {"value": 20.5, "unit": "mm"}
